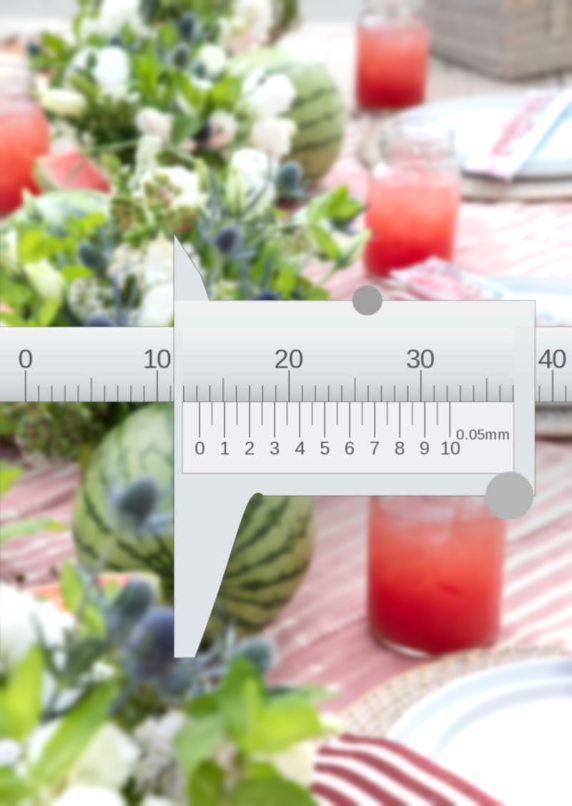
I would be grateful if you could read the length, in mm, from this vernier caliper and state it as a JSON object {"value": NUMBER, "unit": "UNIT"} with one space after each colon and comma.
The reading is {"value": 13.2, "unit": "mm"}
